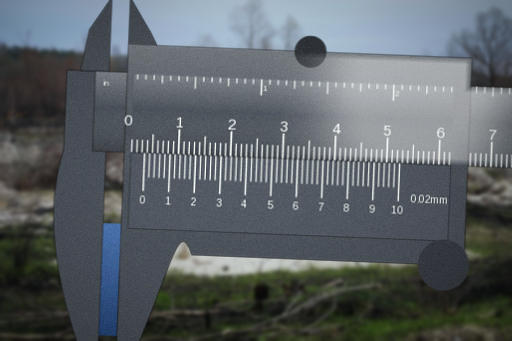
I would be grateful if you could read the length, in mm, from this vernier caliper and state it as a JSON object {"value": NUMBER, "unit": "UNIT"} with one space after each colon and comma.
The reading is {"value": 3.5, "unit": "mm"}
